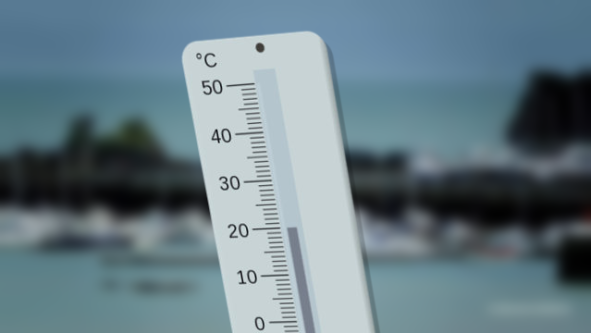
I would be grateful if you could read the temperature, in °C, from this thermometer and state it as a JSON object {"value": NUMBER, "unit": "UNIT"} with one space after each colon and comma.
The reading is {"value": 20, "unit": "°C"}
